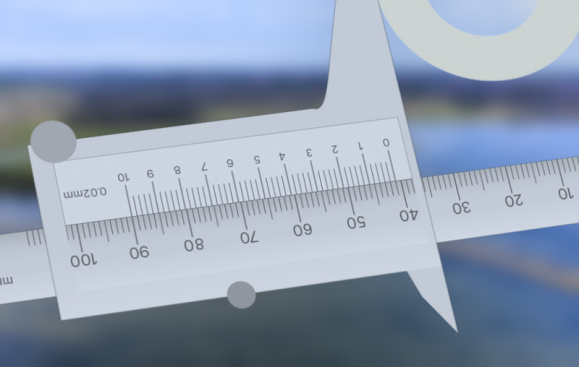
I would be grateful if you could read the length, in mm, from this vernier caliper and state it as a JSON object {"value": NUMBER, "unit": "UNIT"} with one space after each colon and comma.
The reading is {"value": 41.0, "unit": "mm"}
